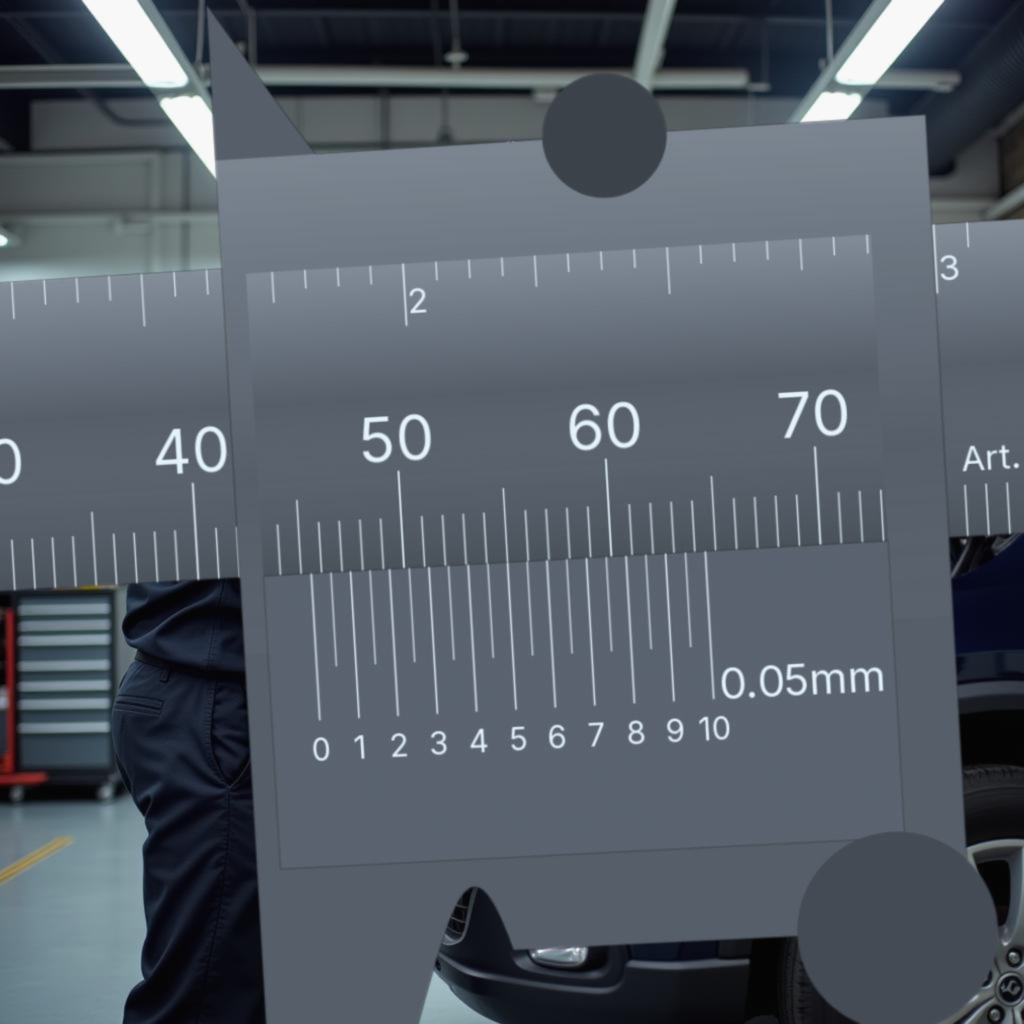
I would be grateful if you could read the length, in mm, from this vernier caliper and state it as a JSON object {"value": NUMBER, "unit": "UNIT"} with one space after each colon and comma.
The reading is {"value": 45.5, "unit": "mm"}
